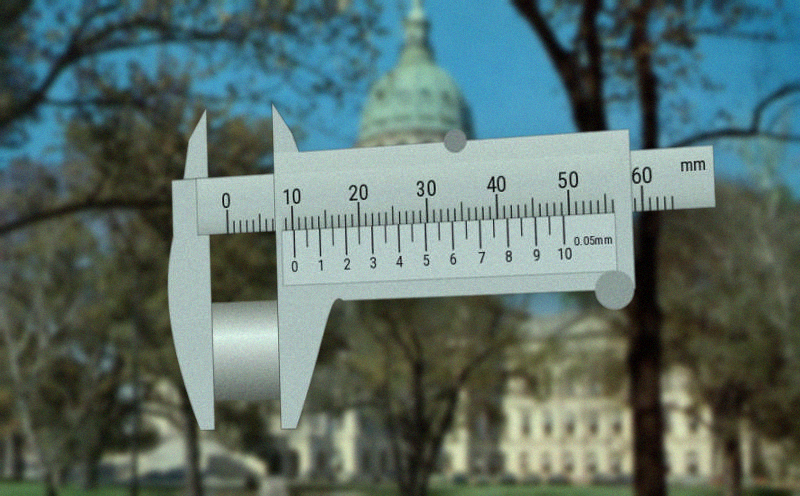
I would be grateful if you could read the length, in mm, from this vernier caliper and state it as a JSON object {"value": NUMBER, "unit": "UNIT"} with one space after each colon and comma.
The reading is {"value": 10.2, "unit": "mm"}
